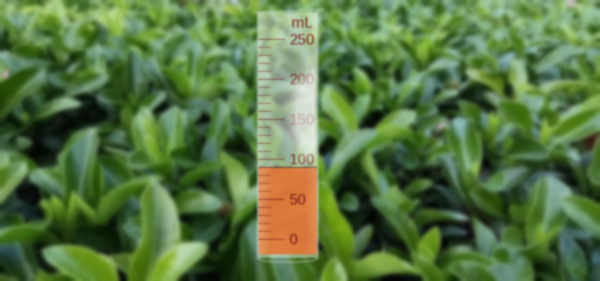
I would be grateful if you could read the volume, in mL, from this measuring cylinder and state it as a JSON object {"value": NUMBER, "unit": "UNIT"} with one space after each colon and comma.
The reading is {"value": 90, "unit": "mL"}
